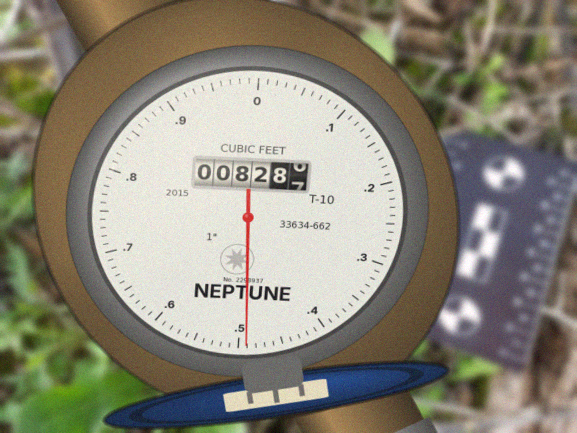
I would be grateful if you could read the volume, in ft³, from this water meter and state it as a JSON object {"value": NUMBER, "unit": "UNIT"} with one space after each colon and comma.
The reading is {"value": 8286.49, "unit": "ft³"}
